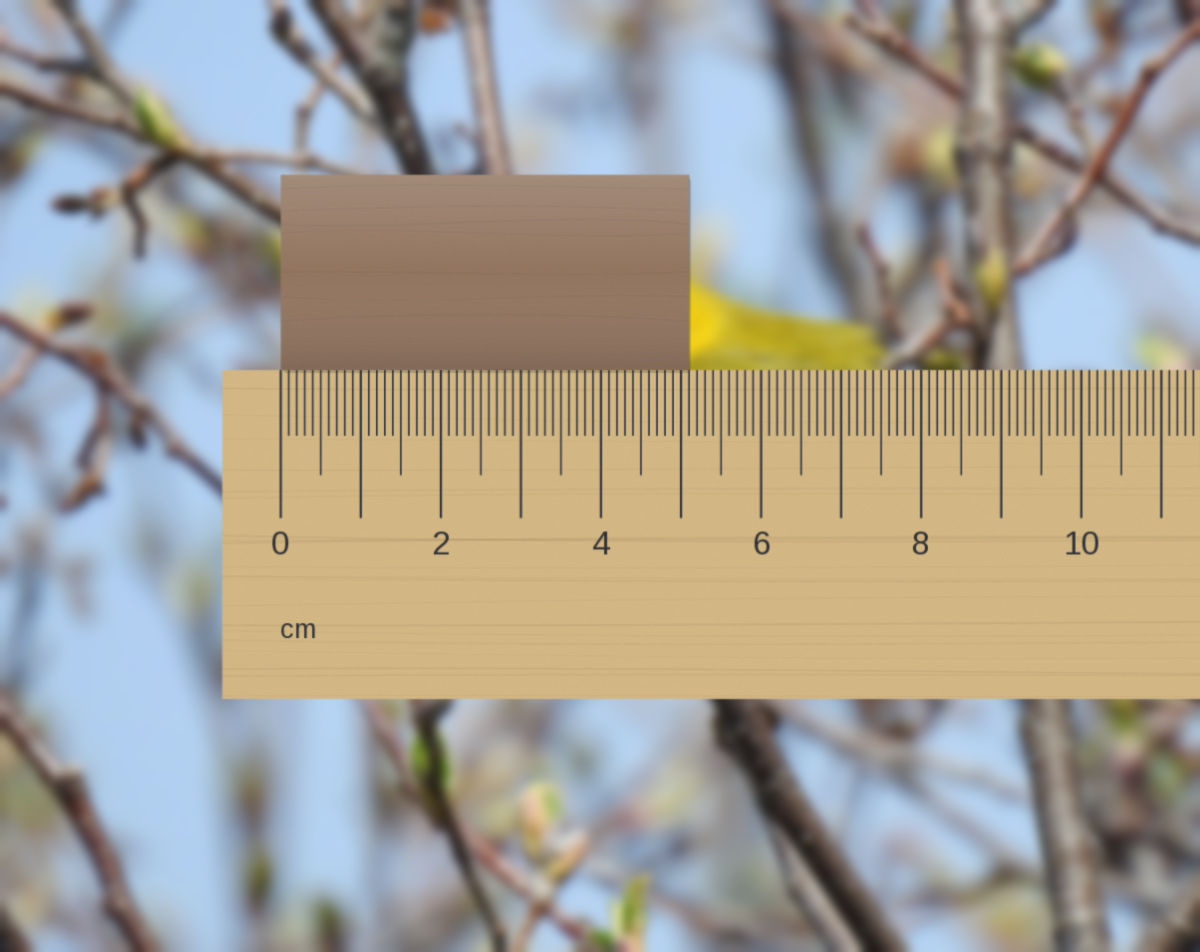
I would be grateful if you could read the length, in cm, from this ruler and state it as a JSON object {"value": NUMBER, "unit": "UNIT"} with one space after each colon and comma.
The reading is {"value": 5.1, "unit": "cm"}
